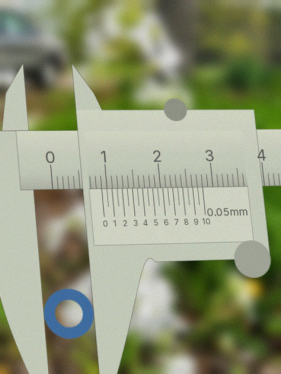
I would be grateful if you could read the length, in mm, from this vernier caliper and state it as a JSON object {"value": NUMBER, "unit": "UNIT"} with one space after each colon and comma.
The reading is {"value": 9.0, "unit": "mm"}
